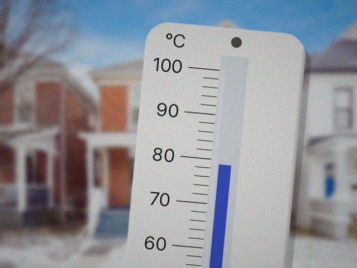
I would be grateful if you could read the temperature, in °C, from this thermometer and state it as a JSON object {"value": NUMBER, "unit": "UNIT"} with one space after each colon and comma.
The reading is {"value": 79, "unit": "°C"}
